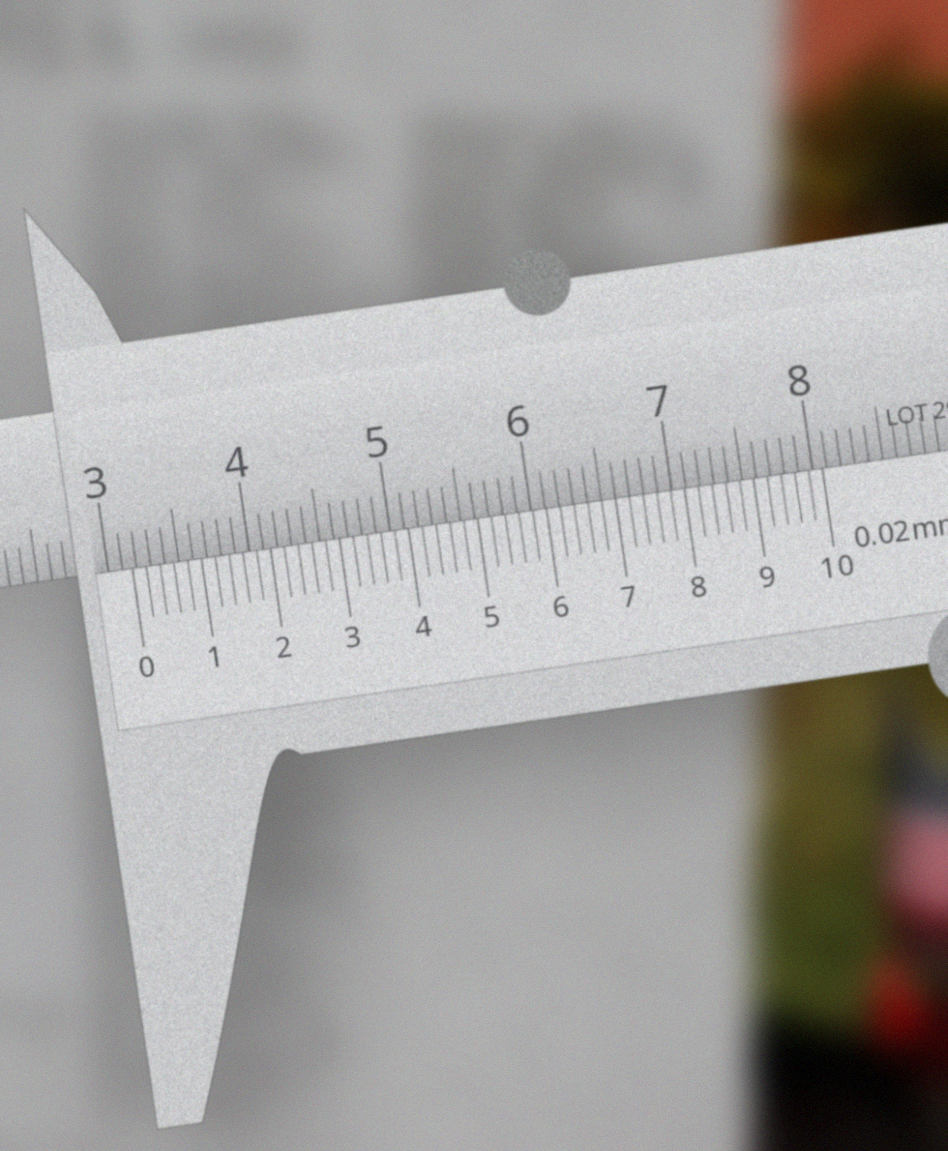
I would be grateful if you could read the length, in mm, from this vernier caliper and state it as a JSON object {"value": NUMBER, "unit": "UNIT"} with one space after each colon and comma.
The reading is {"value": 31.7, "unit": "mm"}
